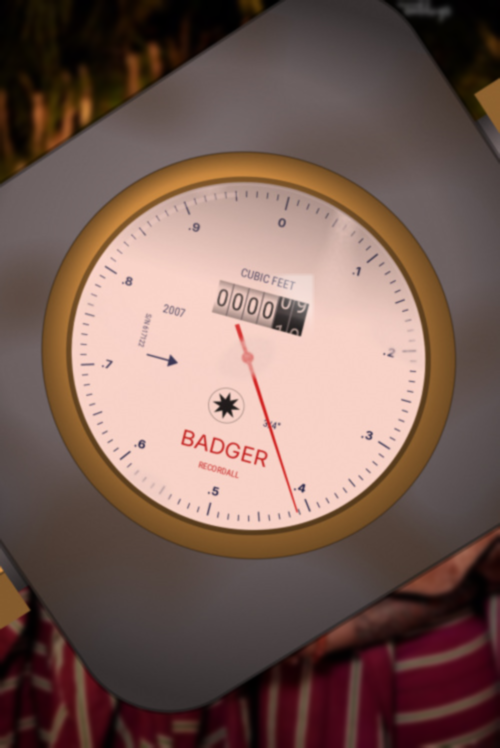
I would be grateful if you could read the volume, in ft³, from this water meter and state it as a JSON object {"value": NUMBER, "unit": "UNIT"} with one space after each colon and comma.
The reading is {"value": 9.41, "unit": "ft³"}
